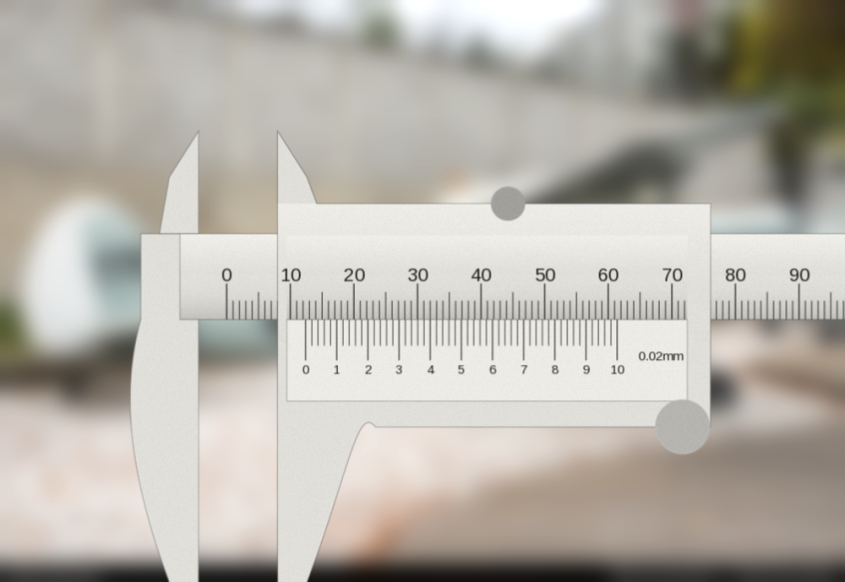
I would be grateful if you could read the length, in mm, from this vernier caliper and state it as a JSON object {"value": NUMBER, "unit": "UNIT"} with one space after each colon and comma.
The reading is {"value": 12.4, "unit": "mm"}
